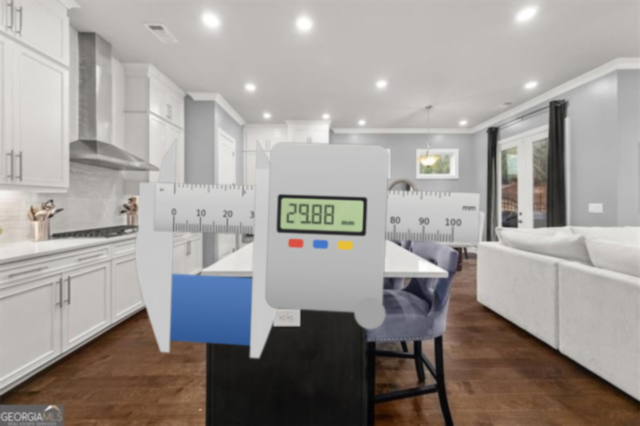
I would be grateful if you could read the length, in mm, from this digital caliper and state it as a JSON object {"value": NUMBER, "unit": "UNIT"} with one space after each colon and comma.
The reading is {"value": 29.88, "unit": "mm"}
